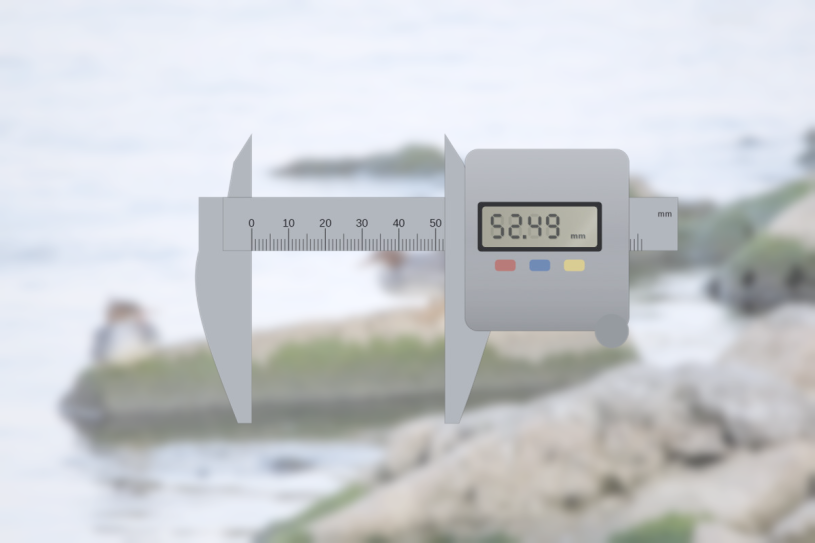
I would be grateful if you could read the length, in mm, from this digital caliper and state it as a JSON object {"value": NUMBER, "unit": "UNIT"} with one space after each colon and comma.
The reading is {"value": 52.49, "unit": "mm"}
